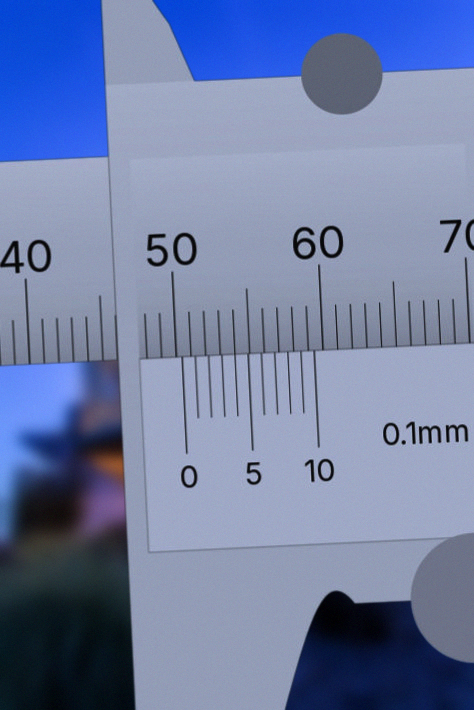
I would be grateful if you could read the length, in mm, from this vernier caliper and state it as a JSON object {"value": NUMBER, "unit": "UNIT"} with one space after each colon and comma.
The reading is {"value": 50.4, "unit": "mm"}
